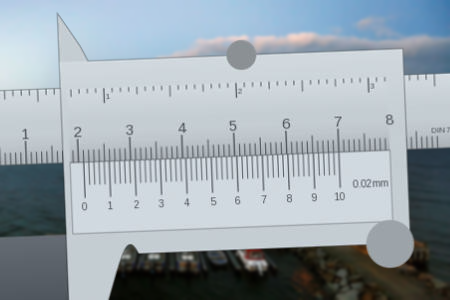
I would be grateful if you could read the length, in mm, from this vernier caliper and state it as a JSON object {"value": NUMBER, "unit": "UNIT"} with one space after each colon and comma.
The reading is {"value": 21.0, "unit": "mm"}
